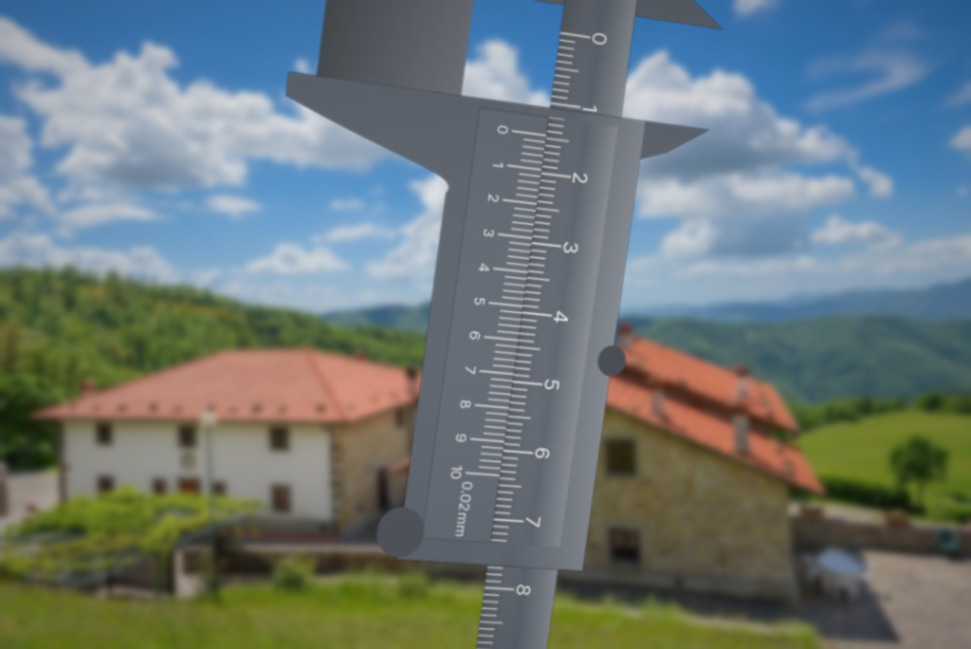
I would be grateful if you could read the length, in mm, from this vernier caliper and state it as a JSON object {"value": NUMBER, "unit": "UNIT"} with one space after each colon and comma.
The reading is {"value": 14.6, "unit": "mm"}
